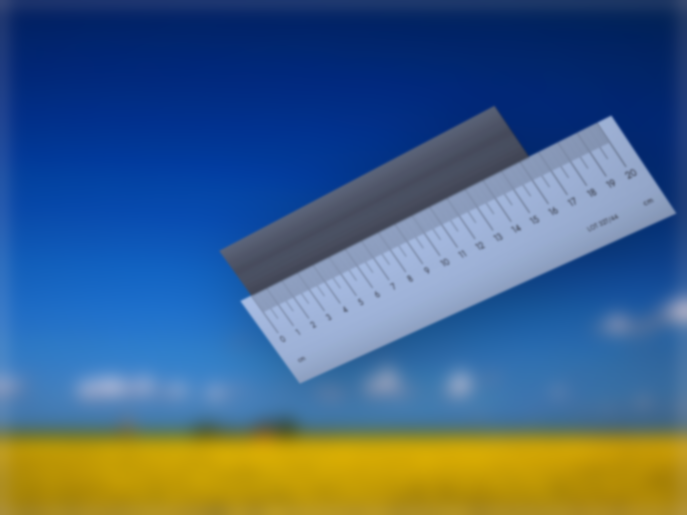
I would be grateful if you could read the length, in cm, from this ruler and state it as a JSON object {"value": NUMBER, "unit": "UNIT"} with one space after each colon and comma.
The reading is {"value": 16.5, "unit": "cm"}
